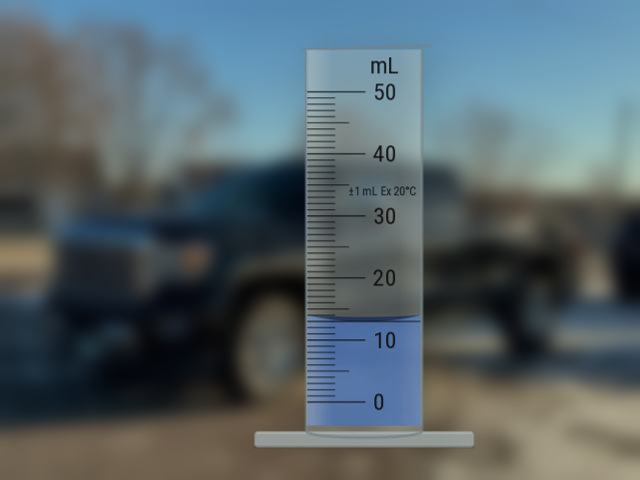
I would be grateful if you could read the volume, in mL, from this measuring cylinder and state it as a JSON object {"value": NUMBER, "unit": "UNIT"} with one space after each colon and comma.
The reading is {"value": 13, "unit": "mL"}
